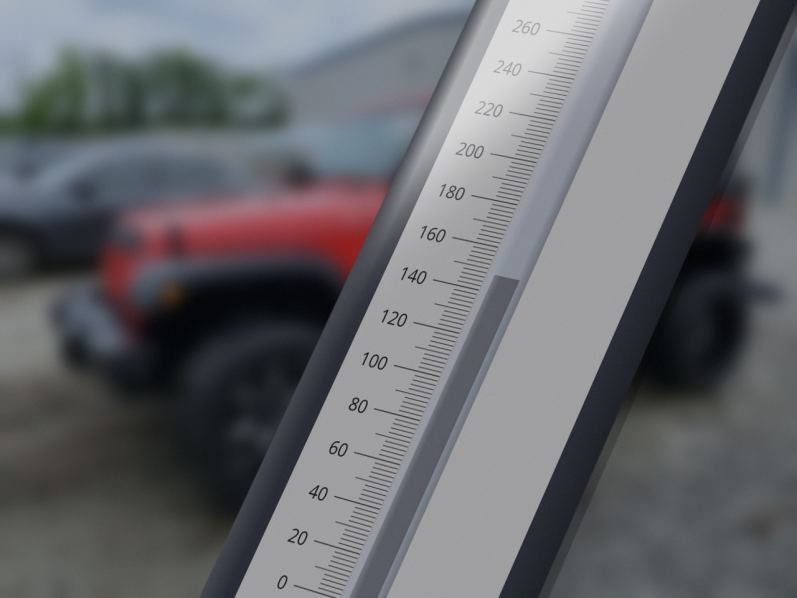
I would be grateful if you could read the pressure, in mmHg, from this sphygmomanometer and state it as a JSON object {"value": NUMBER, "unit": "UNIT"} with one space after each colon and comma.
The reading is {"value": 148, "unit": "mmHg"}
